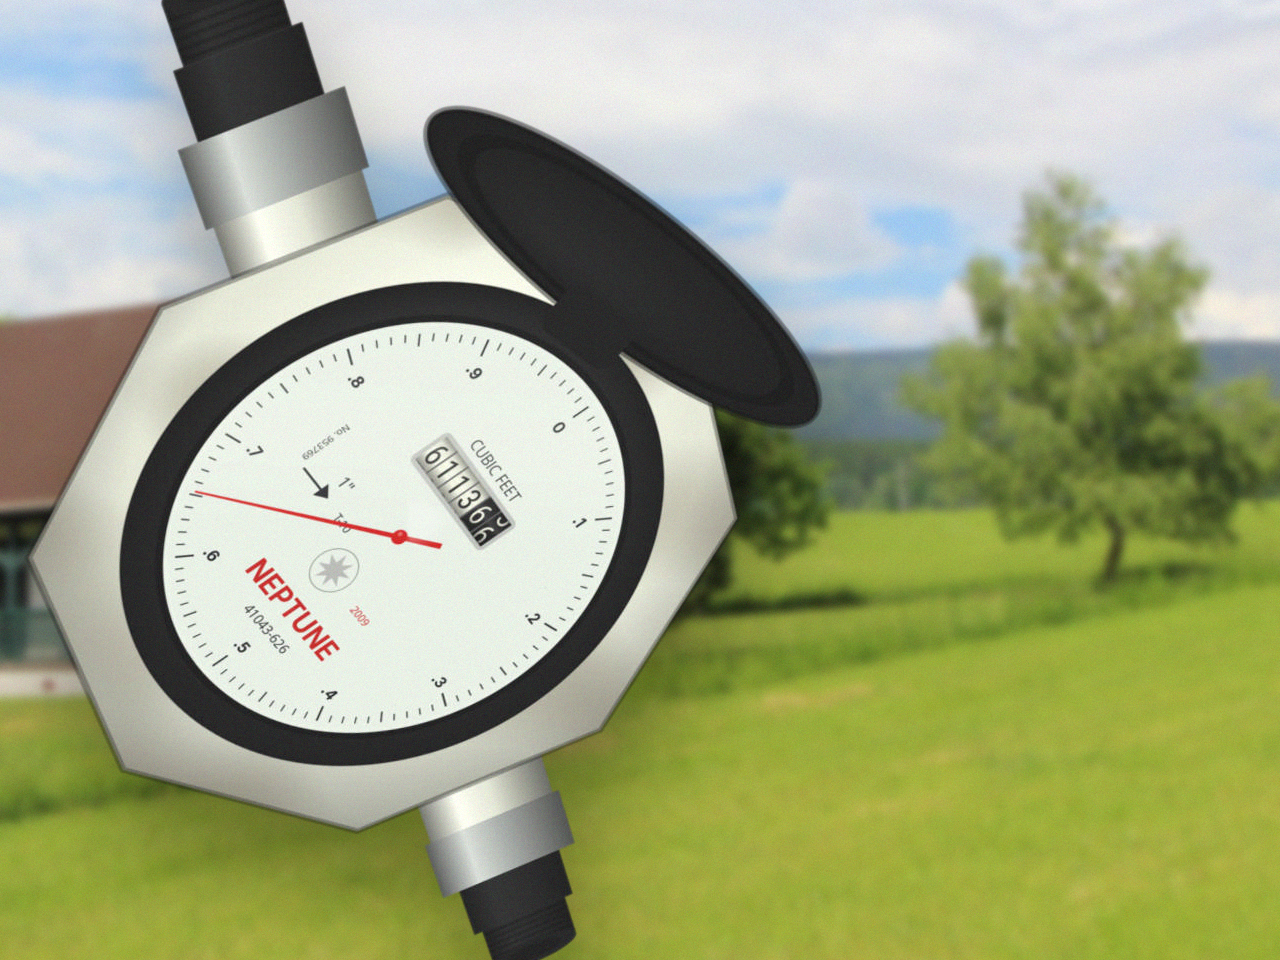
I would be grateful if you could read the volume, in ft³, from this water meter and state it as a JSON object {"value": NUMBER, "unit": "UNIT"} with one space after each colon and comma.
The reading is {"value": 611365.65, "unit": "ft³"}
